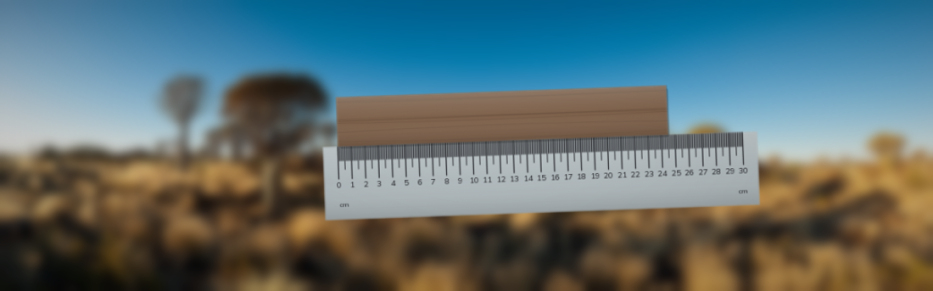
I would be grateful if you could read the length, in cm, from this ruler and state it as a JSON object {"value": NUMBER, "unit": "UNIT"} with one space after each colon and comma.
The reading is {"value": 24.5, "unit": "cm"}
